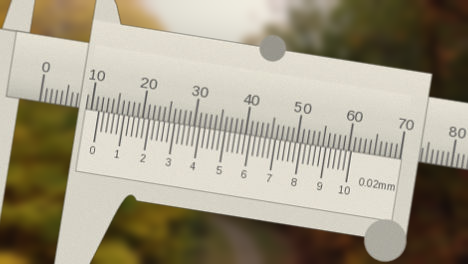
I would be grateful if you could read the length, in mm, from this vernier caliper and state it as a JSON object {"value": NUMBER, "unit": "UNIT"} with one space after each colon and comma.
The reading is {"value": 11.5, "unit": "mm"}
